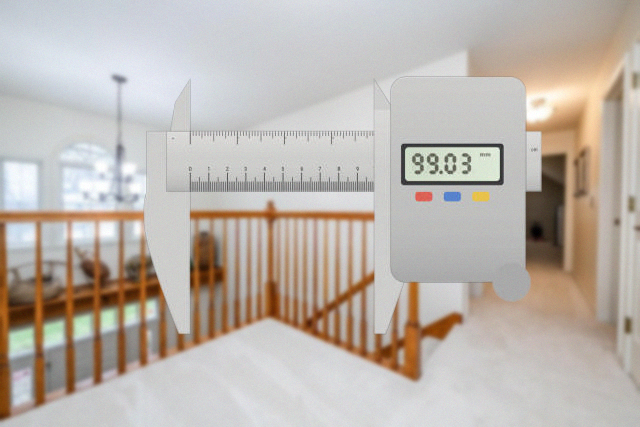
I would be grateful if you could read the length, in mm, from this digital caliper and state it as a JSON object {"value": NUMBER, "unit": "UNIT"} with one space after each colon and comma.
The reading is {"value": 99.03, "unit": "mm"}
